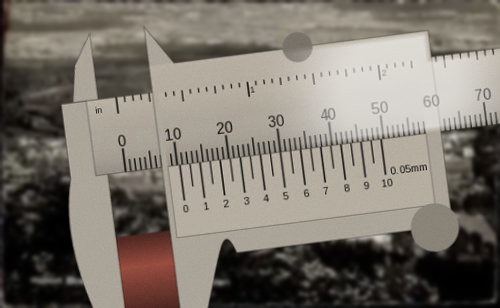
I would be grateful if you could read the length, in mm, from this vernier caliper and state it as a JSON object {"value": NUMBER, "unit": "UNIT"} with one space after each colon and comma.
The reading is {"value": 10.5, "unit": "mm"}
